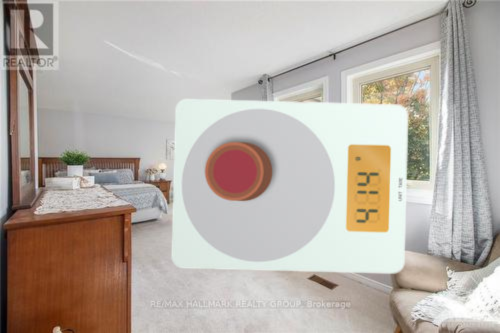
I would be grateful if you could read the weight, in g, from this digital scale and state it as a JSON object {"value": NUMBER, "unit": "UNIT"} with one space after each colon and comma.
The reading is {"value": 414, "unit": "g"}
